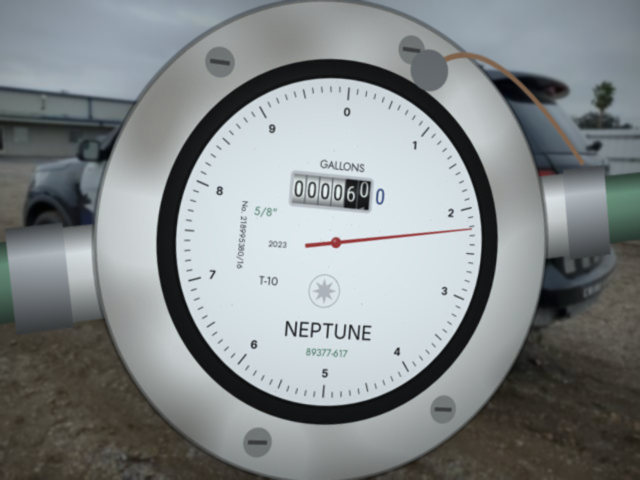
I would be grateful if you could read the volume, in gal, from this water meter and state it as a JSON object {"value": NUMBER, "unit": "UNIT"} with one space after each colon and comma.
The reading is {"value": 602.2, "unit": "gal"}
